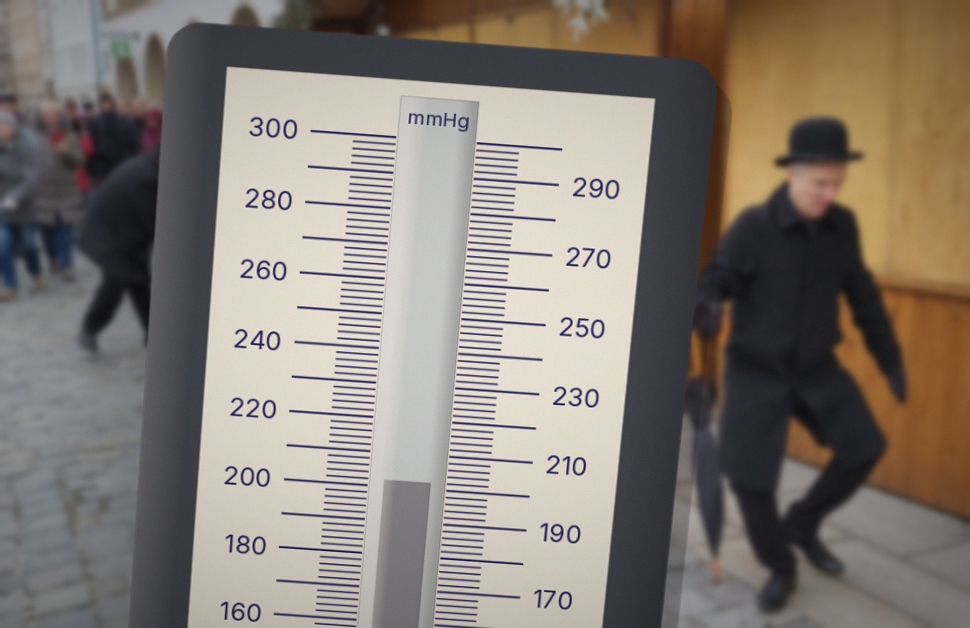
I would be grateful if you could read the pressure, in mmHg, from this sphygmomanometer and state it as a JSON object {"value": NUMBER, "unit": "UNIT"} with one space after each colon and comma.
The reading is {"value": 202, "unit": "mmHg"}
